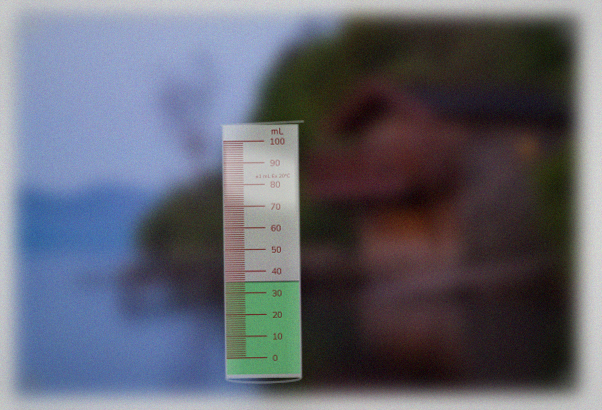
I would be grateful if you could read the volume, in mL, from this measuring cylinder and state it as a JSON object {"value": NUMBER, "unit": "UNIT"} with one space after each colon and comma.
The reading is {"value": 35, "unit": "mL"}
